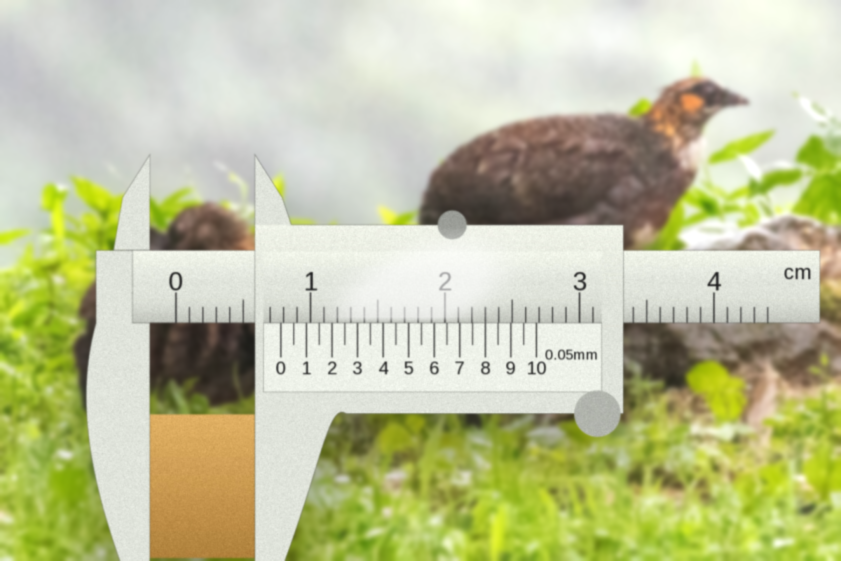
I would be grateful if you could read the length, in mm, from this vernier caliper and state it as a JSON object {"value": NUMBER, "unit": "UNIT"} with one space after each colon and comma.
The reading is {"value": 7.8, "unit": "mm"}
